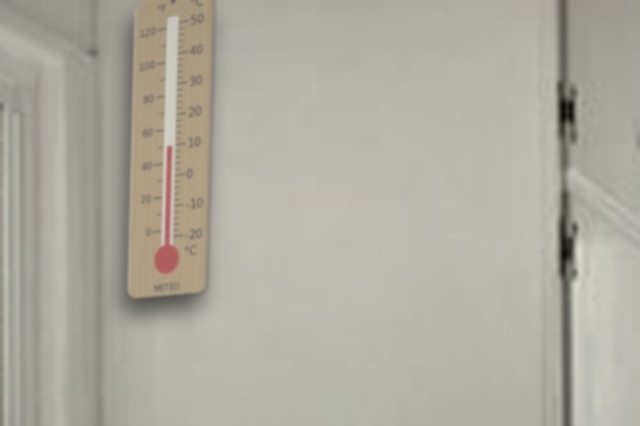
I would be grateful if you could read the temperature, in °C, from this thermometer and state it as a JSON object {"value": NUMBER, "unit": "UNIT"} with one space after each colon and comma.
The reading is {"value": 10, "unit": "°C"}
